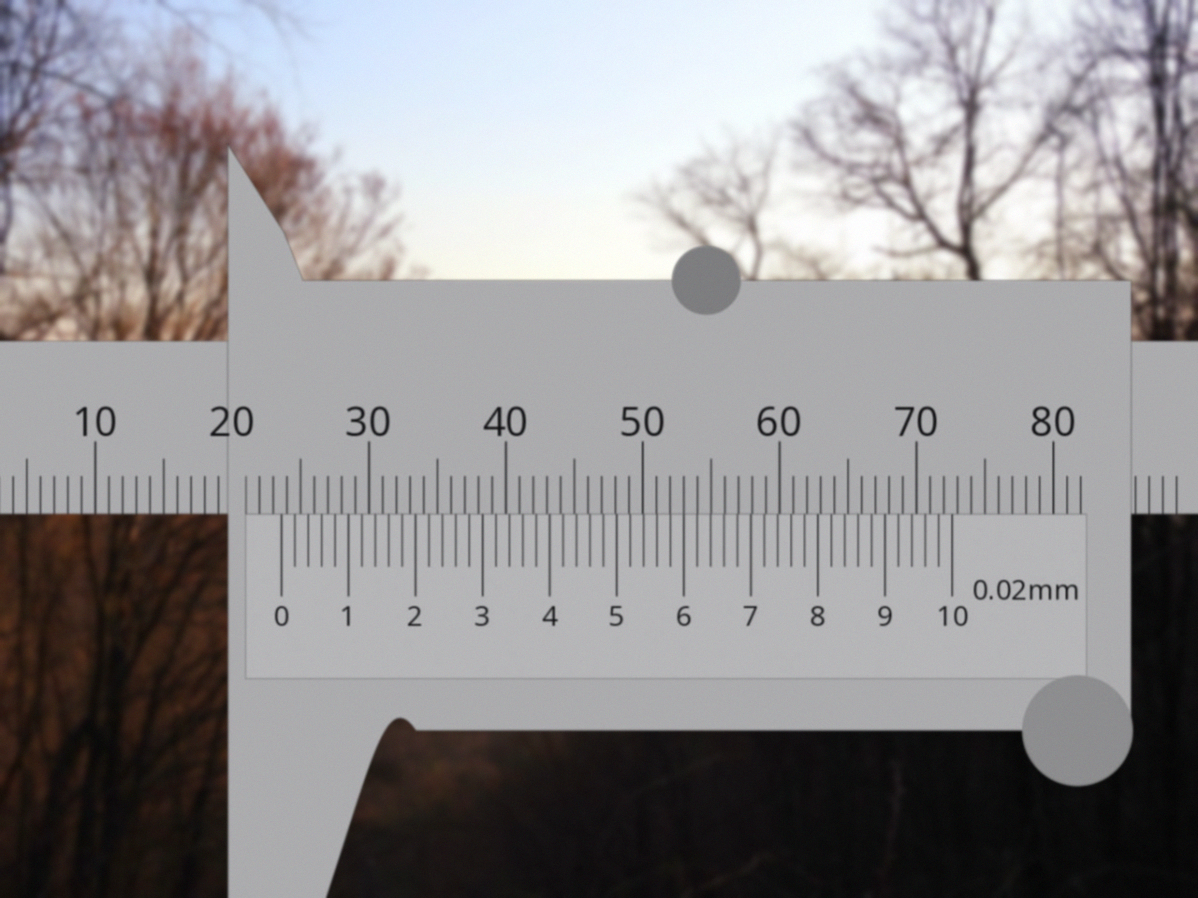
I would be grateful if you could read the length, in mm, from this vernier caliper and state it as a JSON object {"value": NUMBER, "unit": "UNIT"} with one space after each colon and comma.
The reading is {"value": 23.6, "unit": "mm"}
